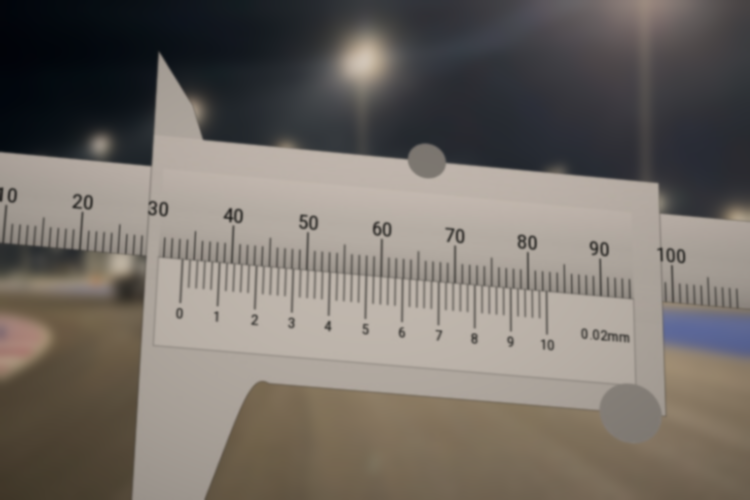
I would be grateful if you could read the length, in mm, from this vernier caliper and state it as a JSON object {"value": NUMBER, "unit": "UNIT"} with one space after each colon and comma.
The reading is {"value": 33.5, "unit": "mm"}
